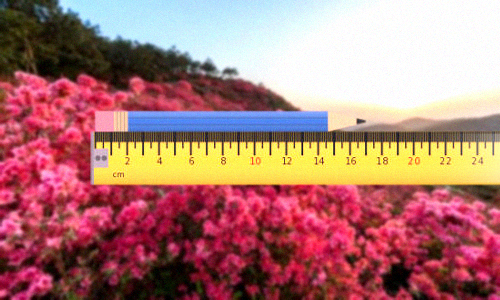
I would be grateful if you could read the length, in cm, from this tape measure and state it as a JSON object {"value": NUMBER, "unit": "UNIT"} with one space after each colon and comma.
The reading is {"value": 17, "unit": "cm"}
